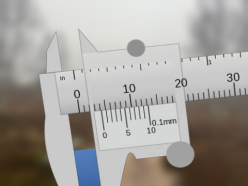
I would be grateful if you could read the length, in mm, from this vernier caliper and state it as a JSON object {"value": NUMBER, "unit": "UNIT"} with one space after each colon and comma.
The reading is {"value": 4.2, "unit": "mm"}
